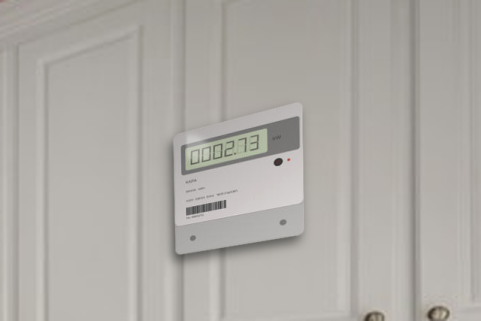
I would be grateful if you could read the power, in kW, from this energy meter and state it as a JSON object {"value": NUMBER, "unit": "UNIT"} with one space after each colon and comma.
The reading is {"value": 2.73, "unit": "kW"}
